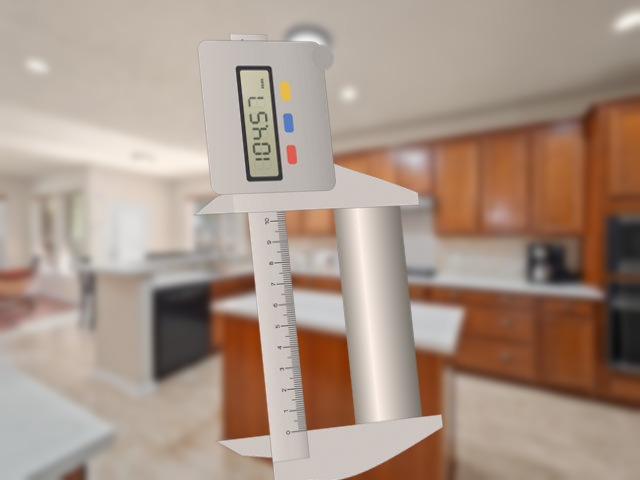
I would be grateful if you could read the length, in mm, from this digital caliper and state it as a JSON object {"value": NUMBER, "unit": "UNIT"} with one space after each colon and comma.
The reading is {"value": 104.57, "unit": "mm"}
